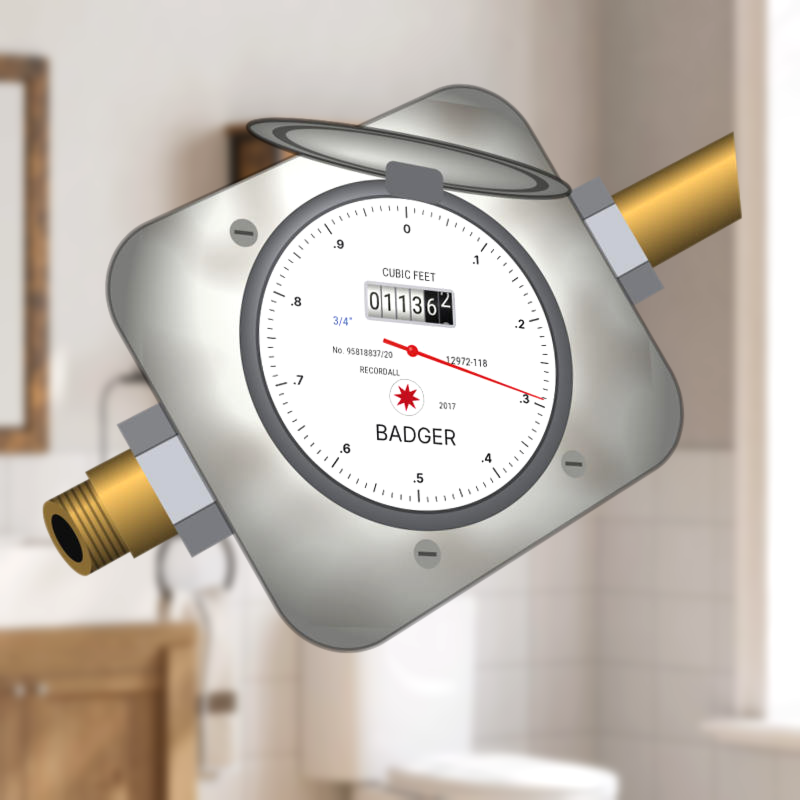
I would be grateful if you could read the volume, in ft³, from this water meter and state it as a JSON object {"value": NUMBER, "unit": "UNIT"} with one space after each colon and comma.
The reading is {"value": 11362.29, "unit": "ft³"}
